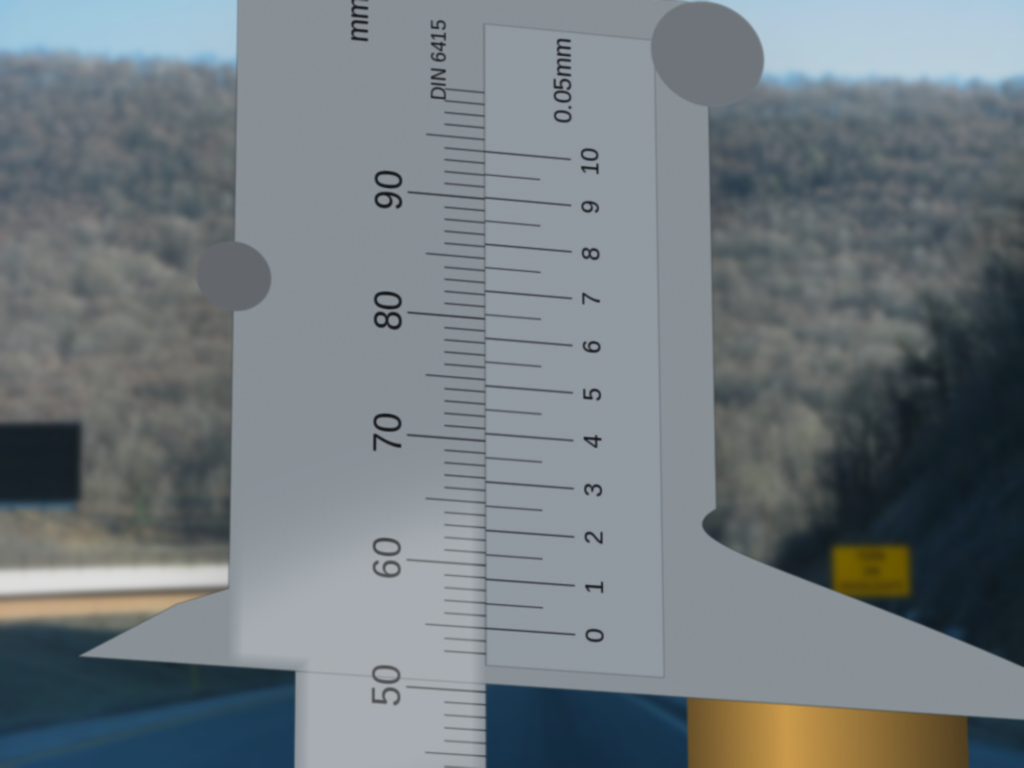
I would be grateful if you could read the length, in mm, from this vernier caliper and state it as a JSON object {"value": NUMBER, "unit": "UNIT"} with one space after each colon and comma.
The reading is {"value": 55.0, "unit": "mm"}
